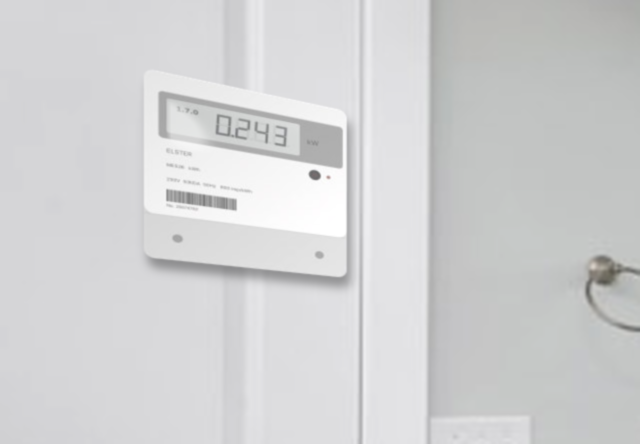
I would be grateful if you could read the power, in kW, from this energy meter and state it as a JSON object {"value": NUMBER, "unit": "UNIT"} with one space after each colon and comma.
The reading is {"value": 0.243, "unit": "kW"}
